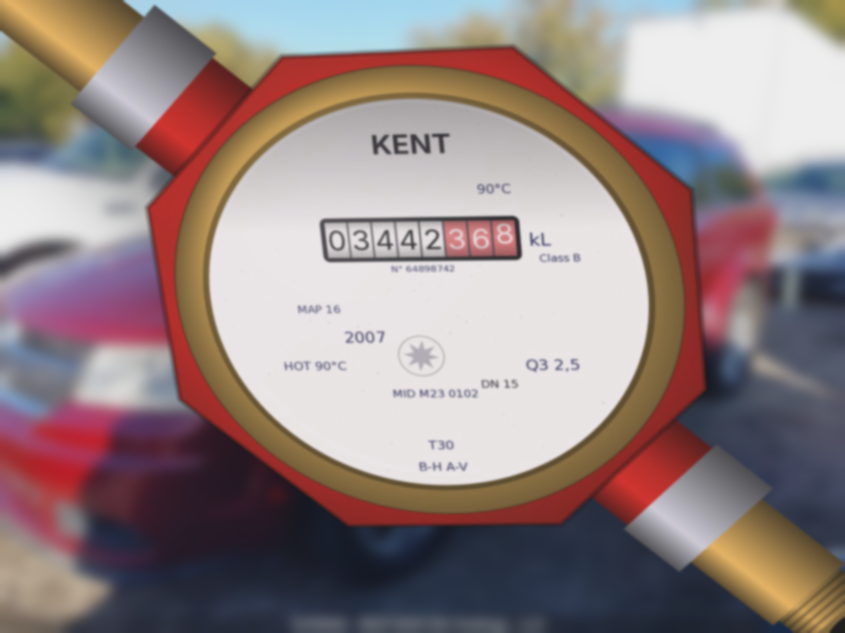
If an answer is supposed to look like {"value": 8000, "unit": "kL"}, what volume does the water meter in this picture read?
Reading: {"value": 3442.368, "unit": "kL"}
